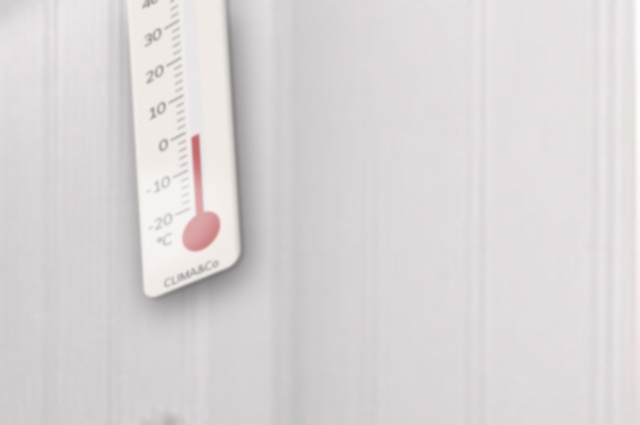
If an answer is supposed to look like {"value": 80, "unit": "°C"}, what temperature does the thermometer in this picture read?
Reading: {"value": -2, "unit": "°C"}
